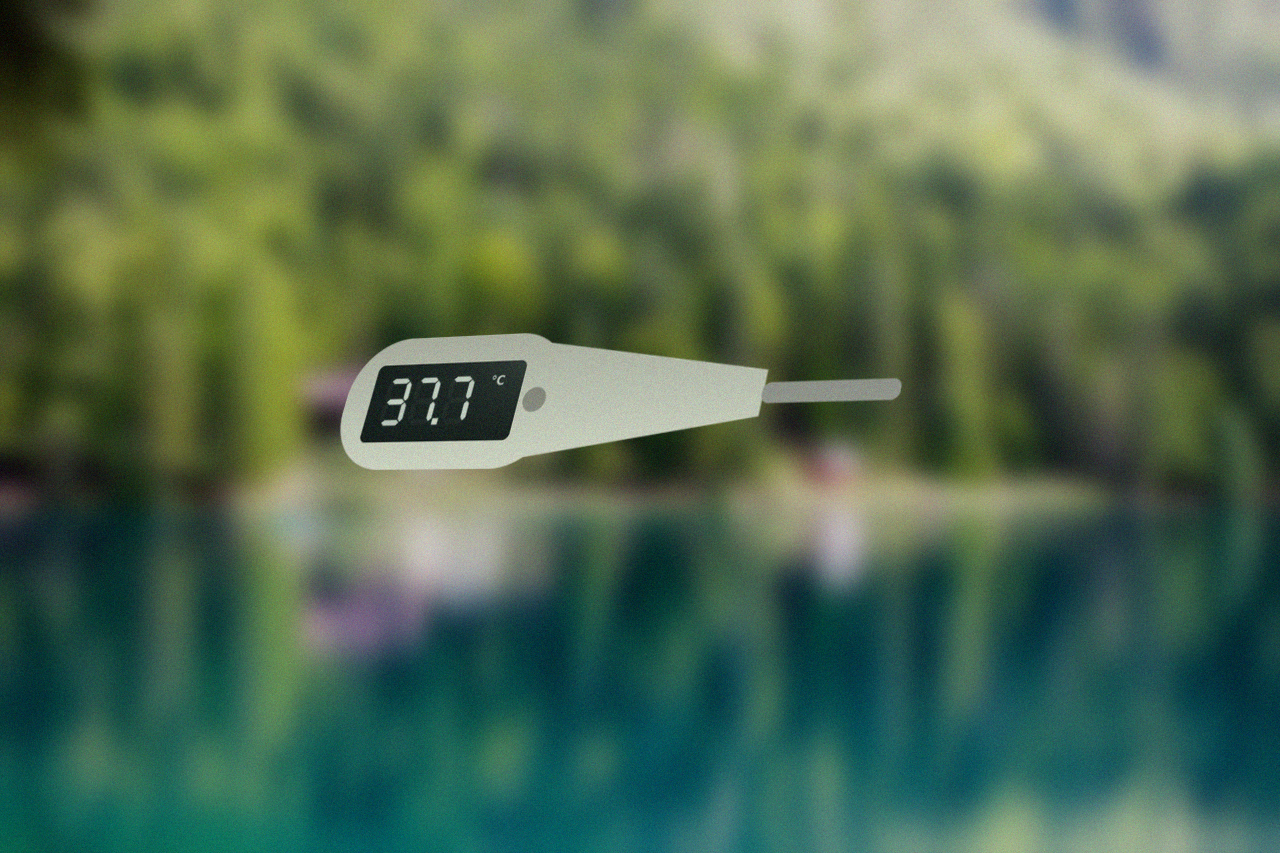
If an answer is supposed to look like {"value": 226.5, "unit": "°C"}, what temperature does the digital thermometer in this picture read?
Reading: {"value": 37.7, "unit": "°C"}
